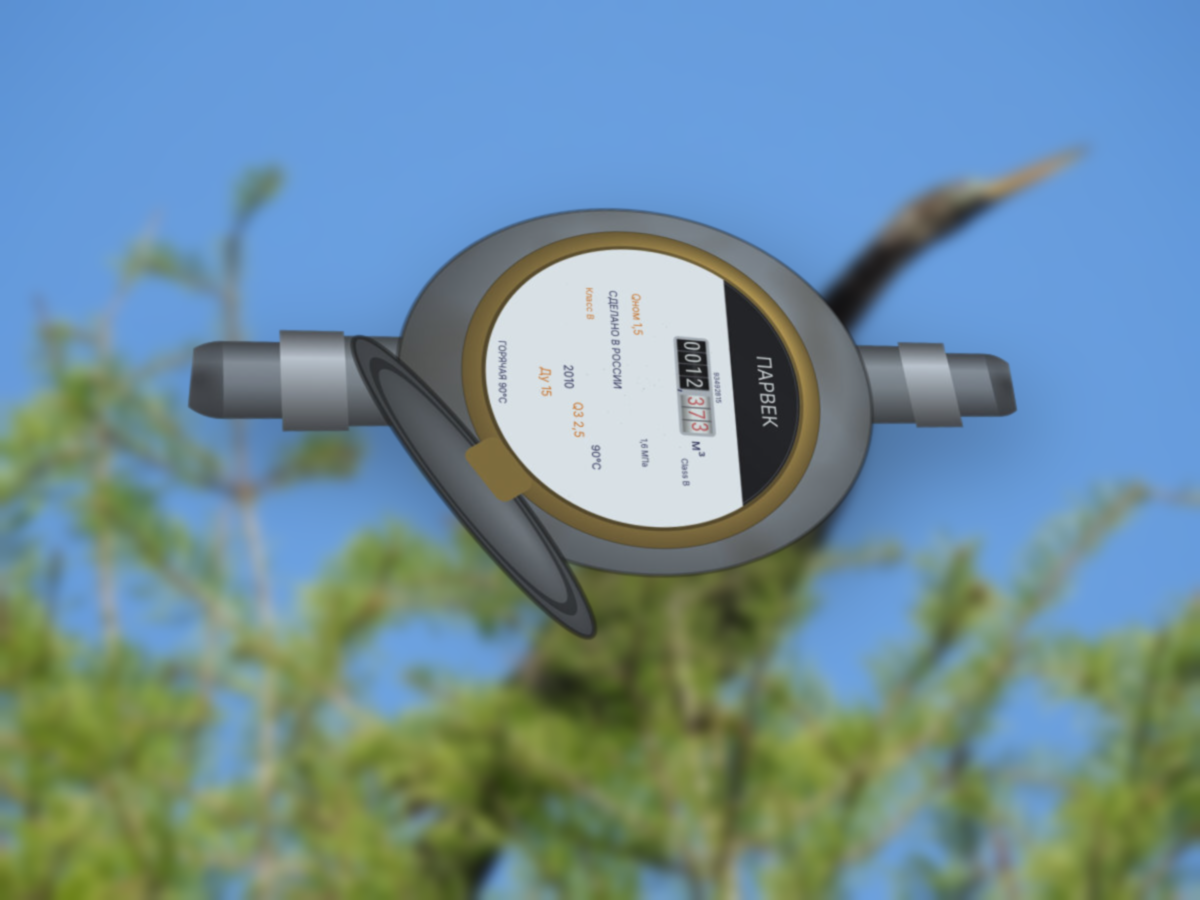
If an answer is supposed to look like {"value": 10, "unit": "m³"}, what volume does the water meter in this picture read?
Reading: {"value": 12.373, "unit": "m³"}
